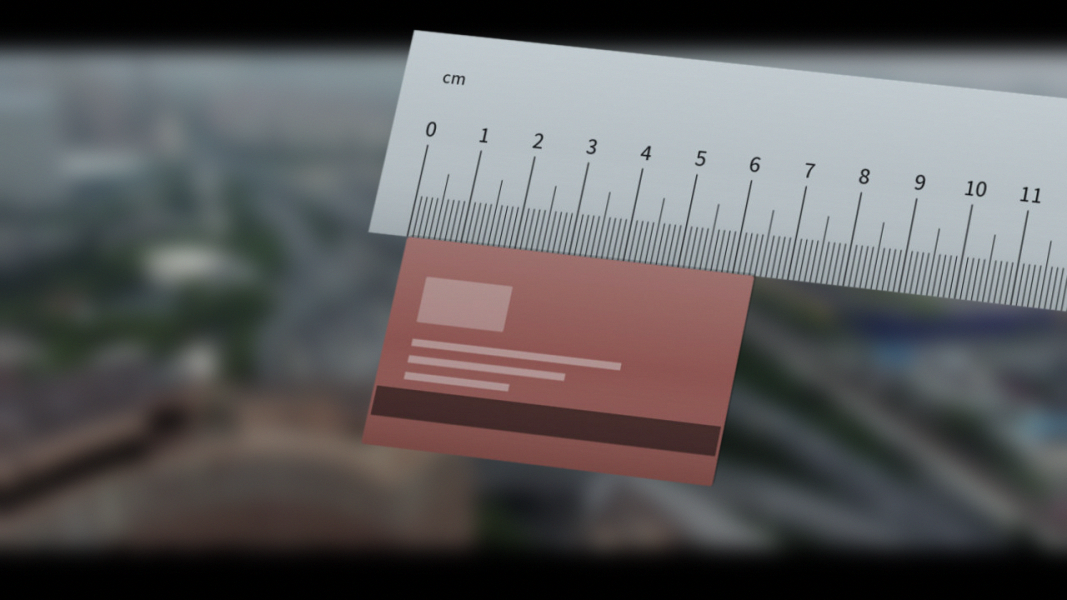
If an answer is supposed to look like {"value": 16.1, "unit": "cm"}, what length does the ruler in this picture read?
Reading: {"value": 6.4, "unit": "cm"}
